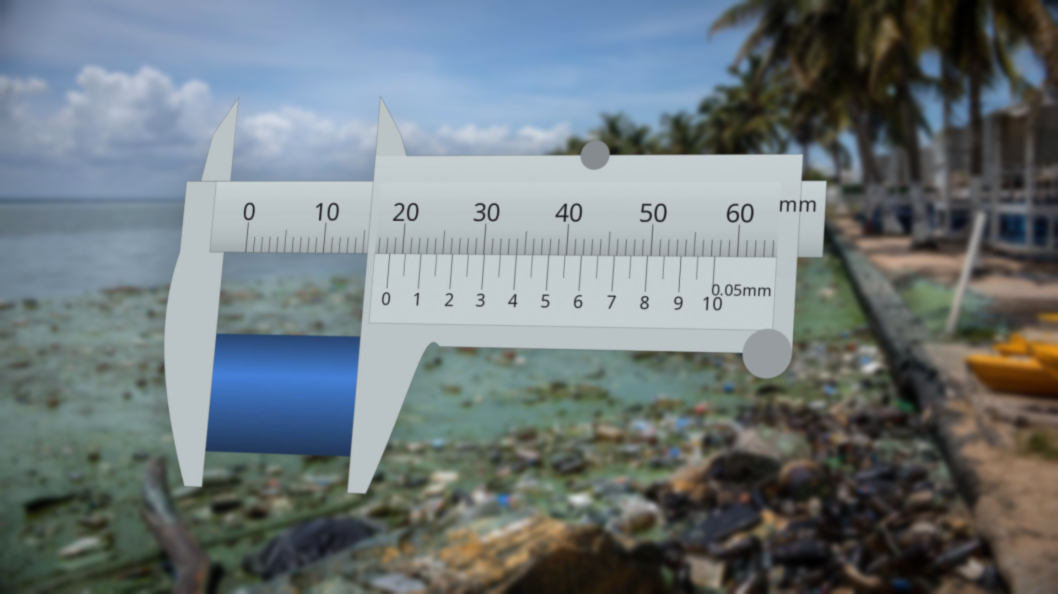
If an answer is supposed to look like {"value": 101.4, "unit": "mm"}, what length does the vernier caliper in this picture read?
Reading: {"value": 18.4, "unit": "mm"}
